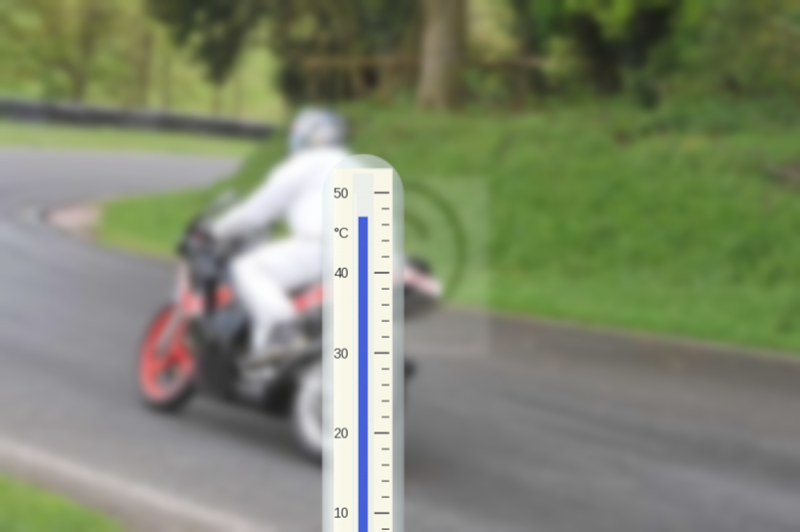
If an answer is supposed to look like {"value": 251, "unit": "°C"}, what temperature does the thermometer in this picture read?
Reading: {"value": 47, "unit": "°C"}
